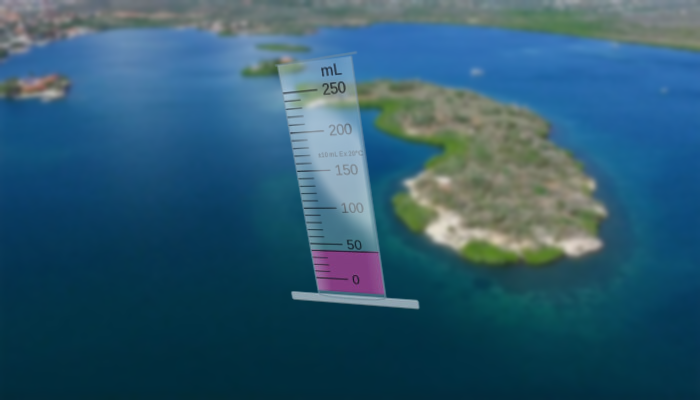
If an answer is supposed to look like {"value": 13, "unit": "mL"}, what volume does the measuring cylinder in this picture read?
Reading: {"value": 40, "unit": "mL"}
